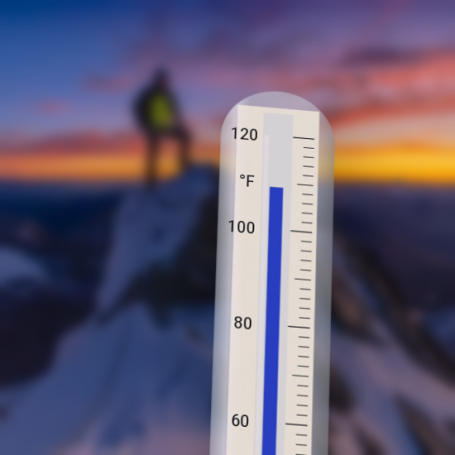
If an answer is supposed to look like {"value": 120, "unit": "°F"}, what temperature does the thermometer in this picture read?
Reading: {"value": 109, "unit": "°F"}
